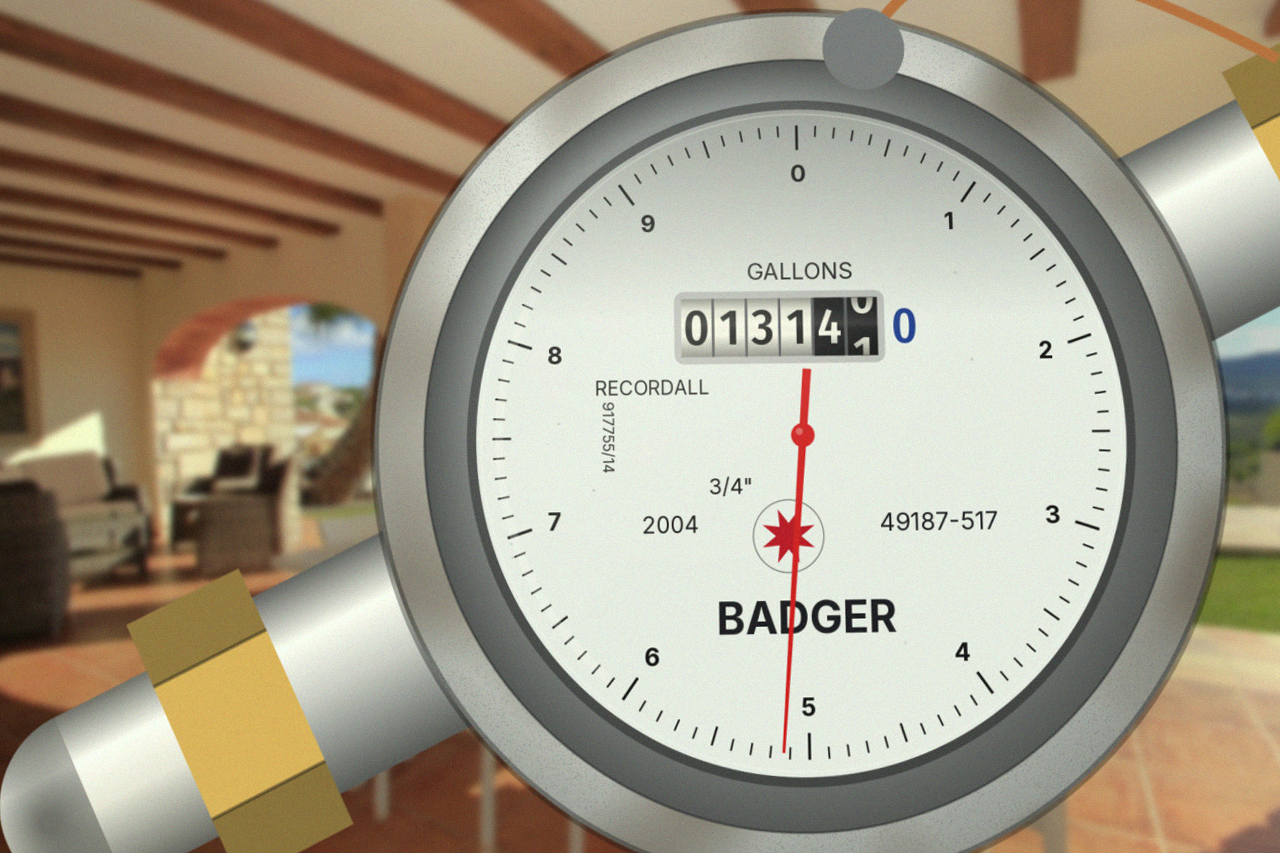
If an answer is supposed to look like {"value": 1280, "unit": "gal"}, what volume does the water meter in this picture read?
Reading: {"value": 131405.1, "unit": "gal"}
